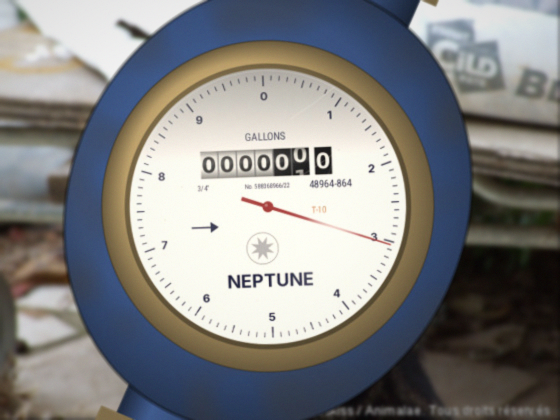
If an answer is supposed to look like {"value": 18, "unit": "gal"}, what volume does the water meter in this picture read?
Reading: {"value": 3.0, "unit": "gal"}
